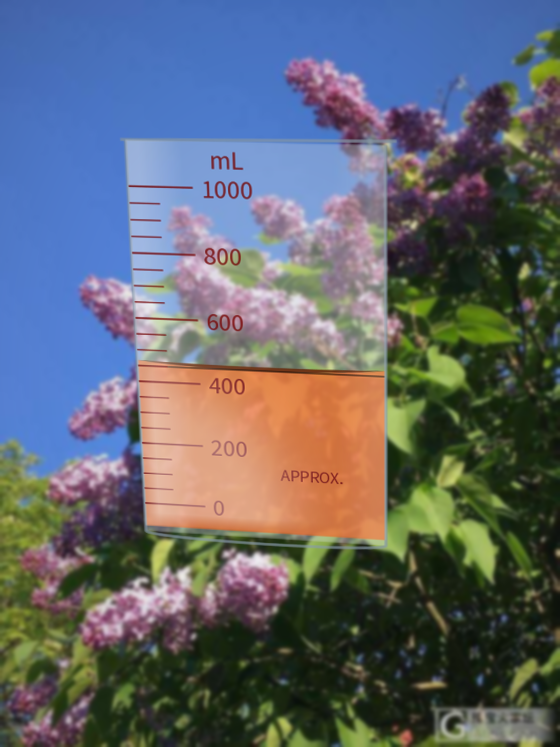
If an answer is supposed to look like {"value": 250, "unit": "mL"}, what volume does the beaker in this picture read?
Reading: {"value": 450, "unit": "mL"}
